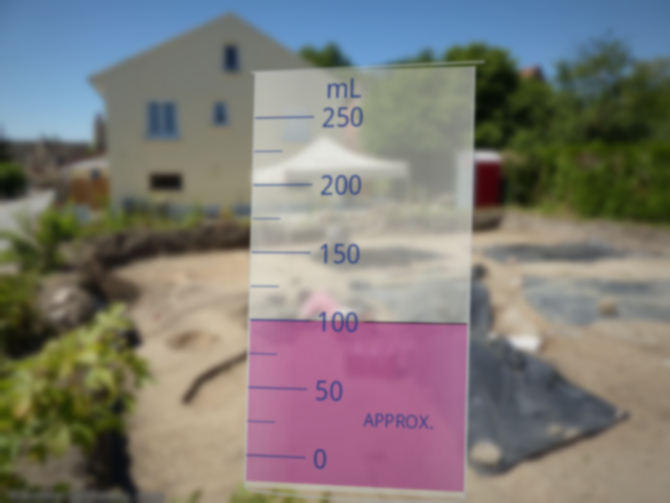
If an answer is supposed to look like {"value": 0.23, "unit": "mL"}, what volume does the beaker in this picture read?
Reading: {"value": 100, "unit": "mL"}
